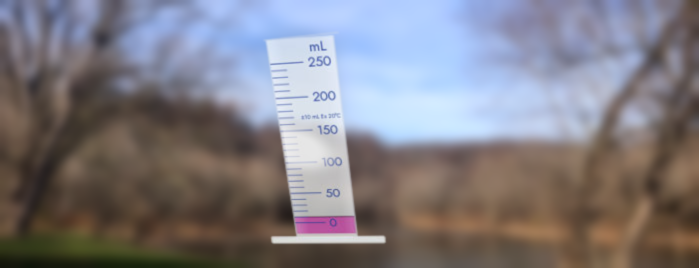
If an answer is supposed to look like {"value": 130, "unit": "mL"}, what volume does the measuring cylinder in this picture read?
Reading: {"value": 10, "unit": "mL"}
